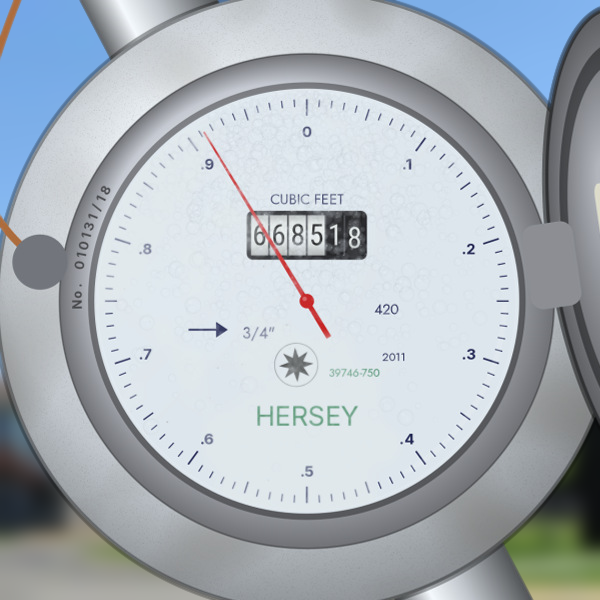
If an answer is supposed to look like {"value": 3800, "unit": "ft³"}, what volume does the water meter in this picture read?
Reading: {"value": 668517.91, "unit": "ft³"}
